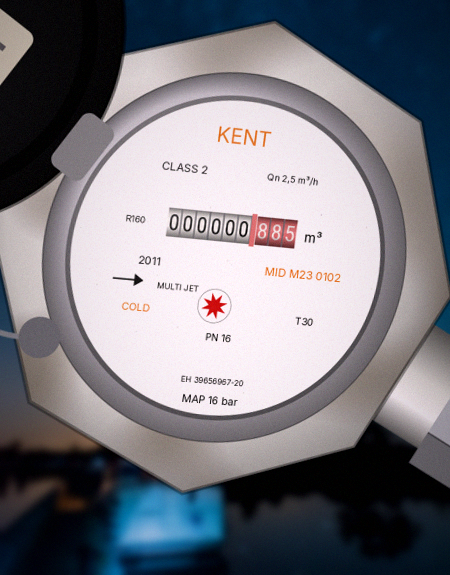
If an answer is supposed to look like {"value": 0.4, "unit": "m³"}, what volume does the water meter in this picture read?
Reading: {"value": 0.885, "unit": "m³"}
